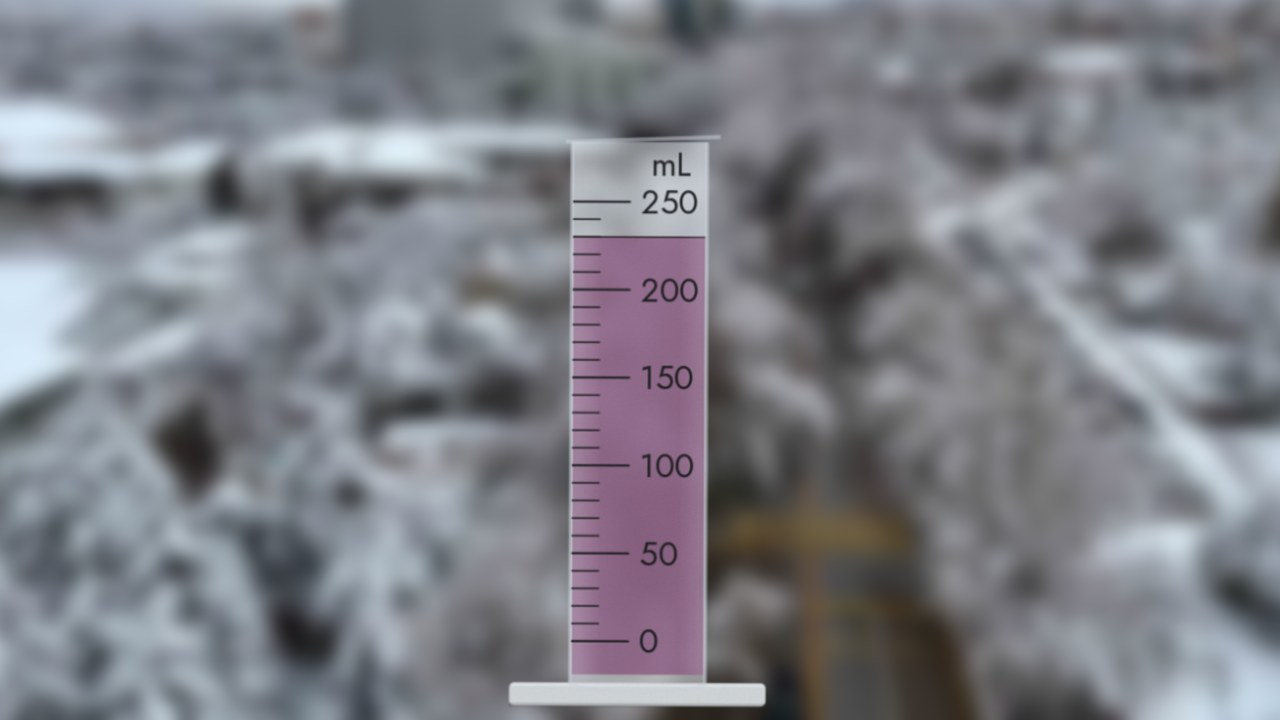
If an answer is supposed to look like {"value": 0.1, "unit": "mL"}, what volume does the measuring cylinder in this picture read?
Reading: {"value": 230, "unit": "mL"}
